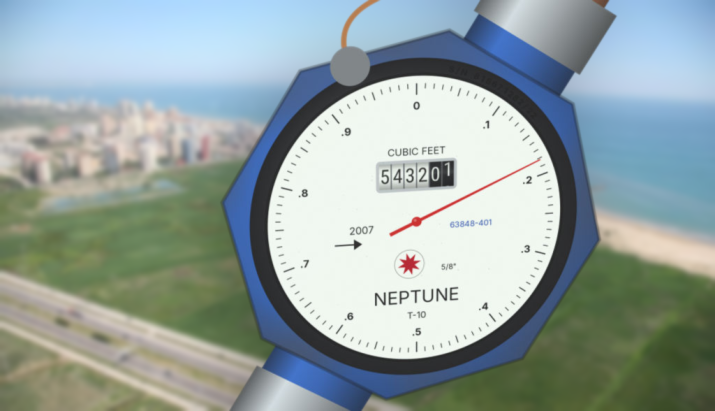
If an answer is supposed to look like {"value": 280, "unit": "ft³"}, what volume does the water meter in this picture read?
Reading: {"value": 543201.18, "unit": "ft³"}
